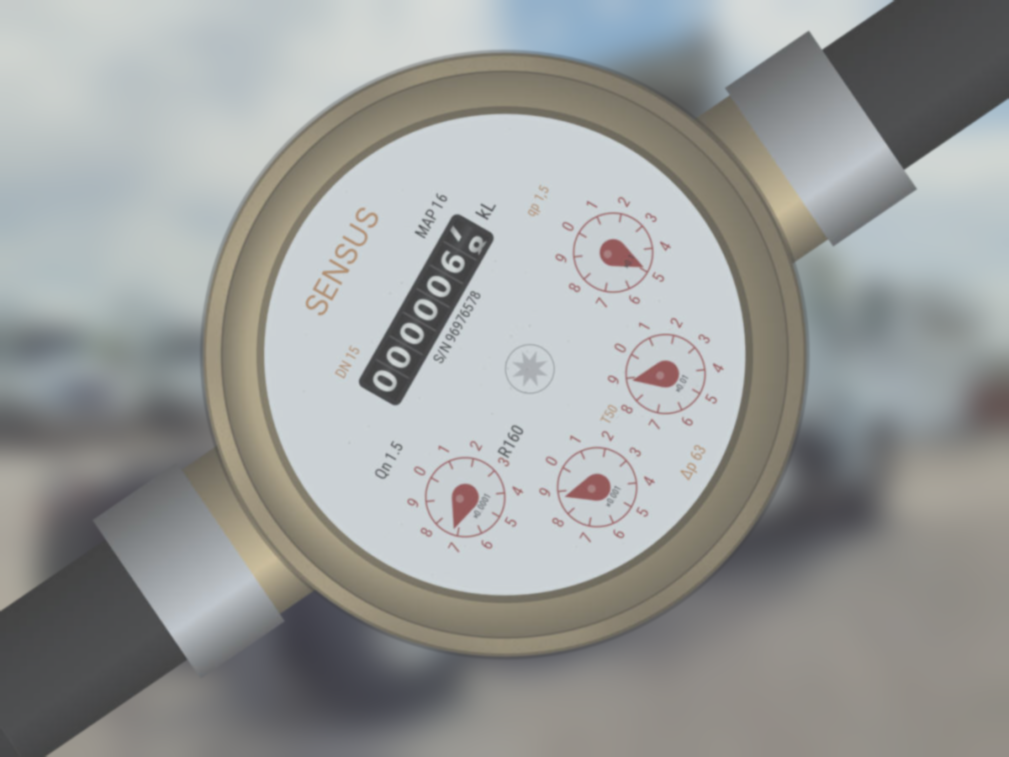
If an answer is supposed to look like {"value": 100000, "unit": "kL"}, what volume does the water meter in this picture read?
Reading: {"value": 67.4887, "unit": "kL"}
